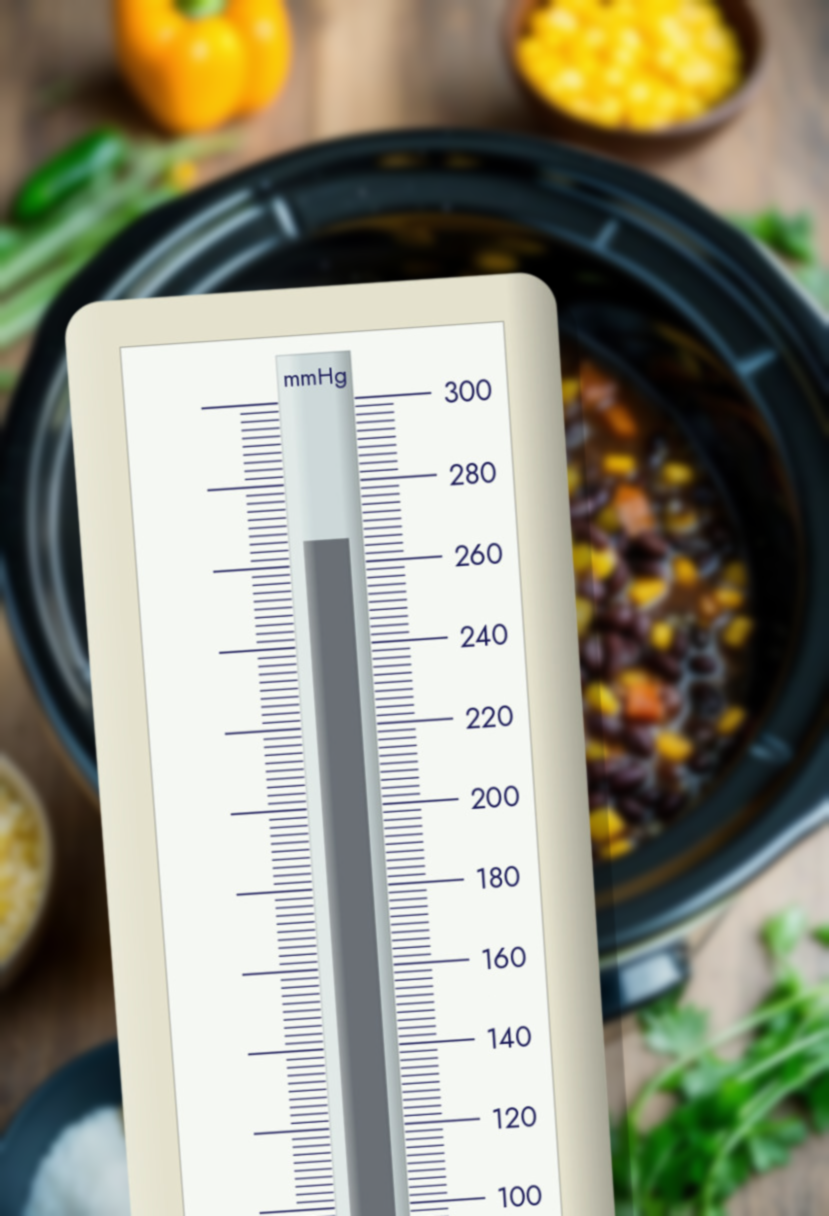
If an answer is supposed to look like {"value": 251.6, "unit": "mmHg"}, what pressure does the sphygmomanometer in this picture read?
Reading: {"value": 266, "unit": "mmHg"}
